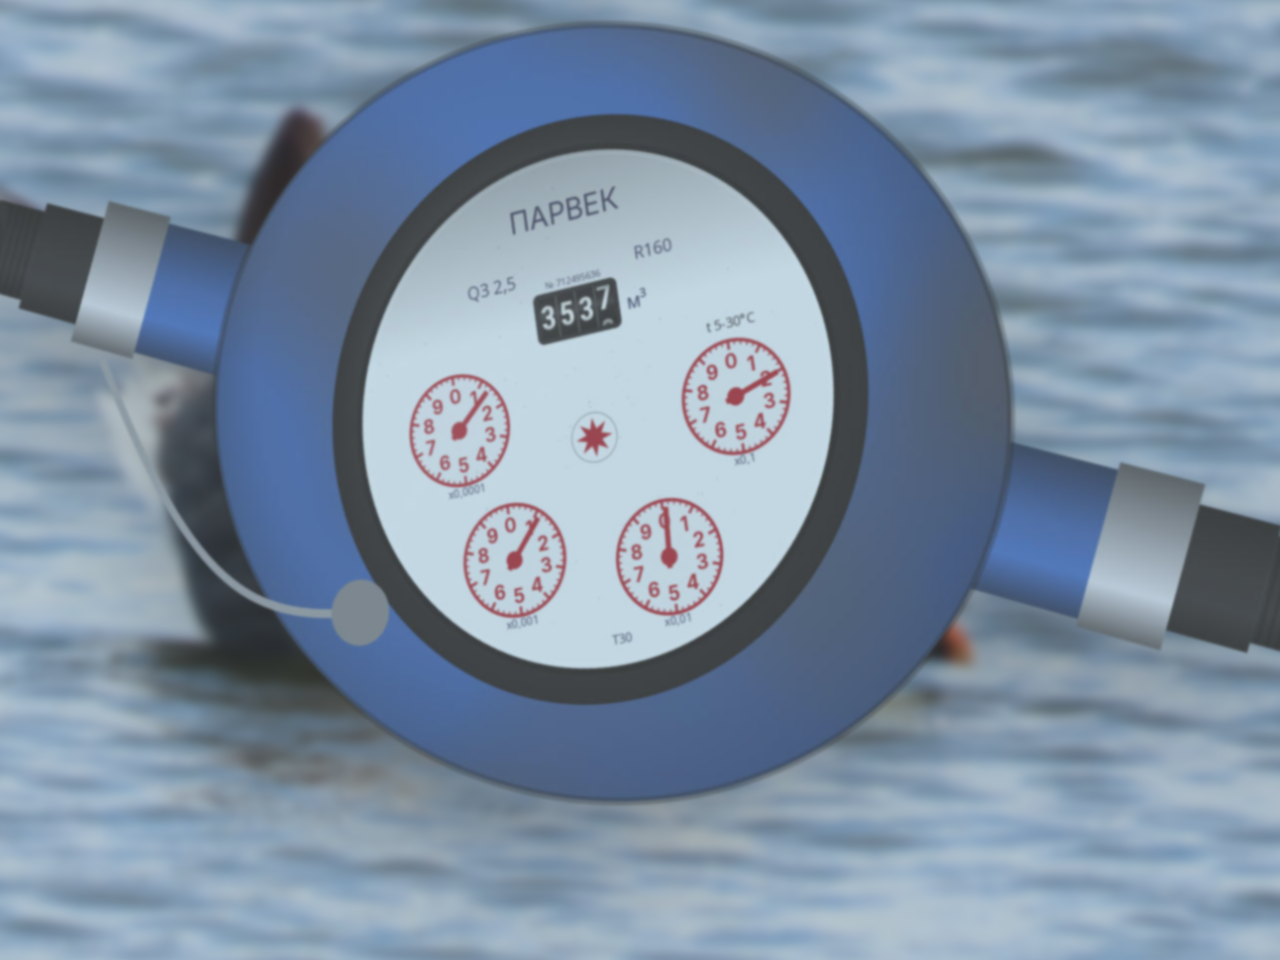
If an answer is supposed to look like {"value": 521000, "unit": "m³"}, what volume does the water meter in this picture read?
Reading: {"value": 3537.2011, "unit": "m³"}
